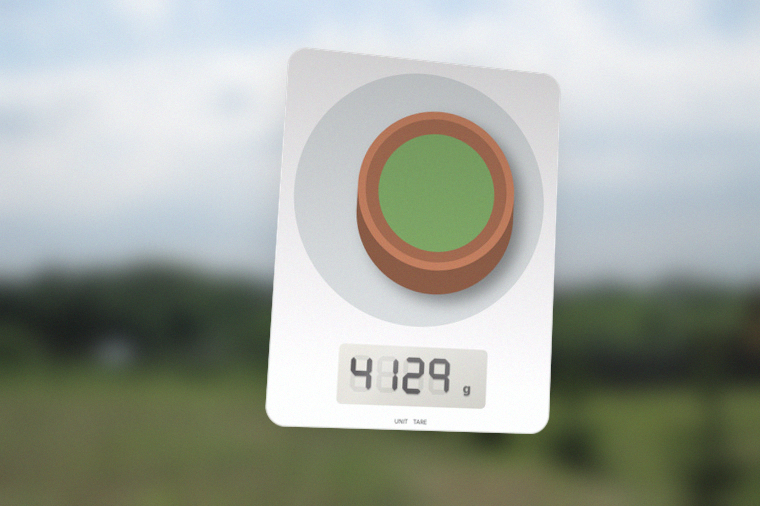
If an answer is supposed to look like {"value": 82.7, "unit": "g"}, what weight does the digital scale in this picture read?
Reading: {"value": 4129, "unit": "g"}
